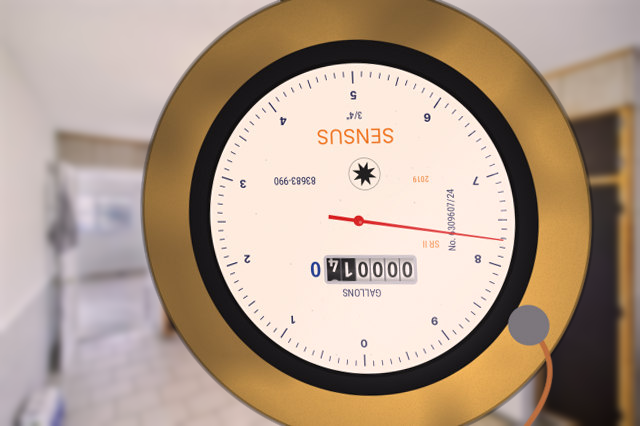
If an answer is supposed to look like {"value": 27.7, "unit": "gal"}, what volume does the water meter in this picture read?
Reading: {"value": 137.7, "unit": "gal"}
